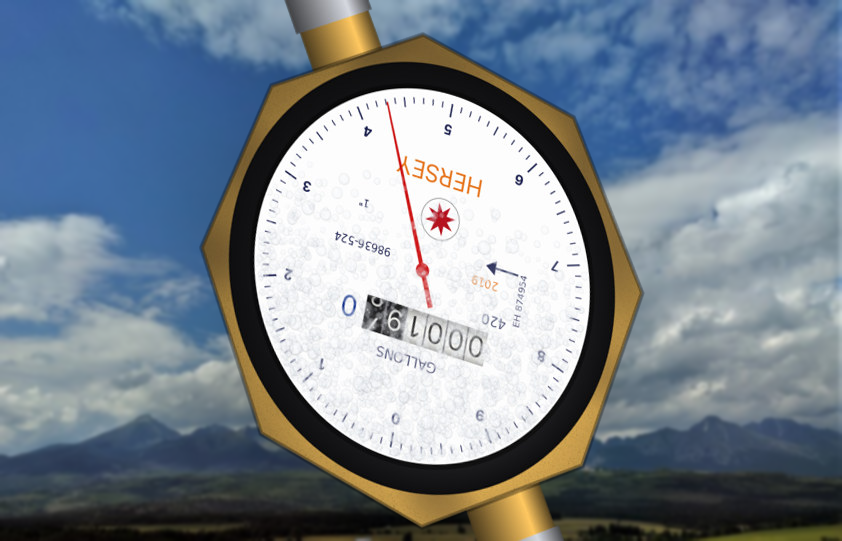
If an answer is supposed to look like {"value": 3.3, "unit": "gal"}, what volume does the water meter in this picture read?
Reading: {"value": 1974.3, "unit": "gal"}
